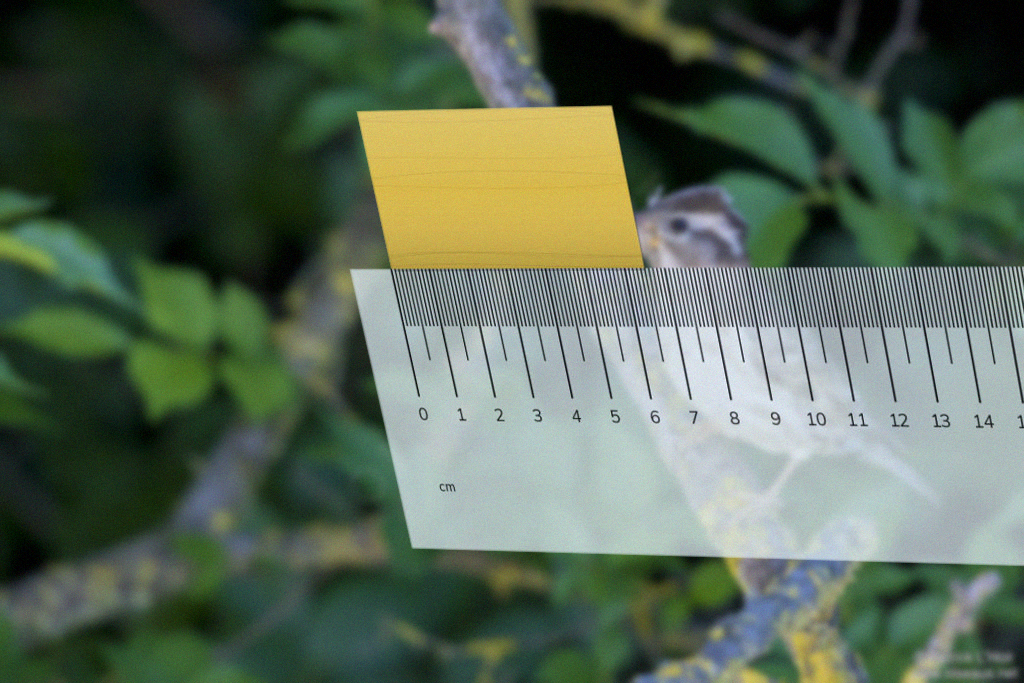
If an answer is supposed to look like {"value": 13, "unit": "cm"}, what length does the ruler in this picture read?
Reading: {"value": 6.5, "unit": "cm"}
